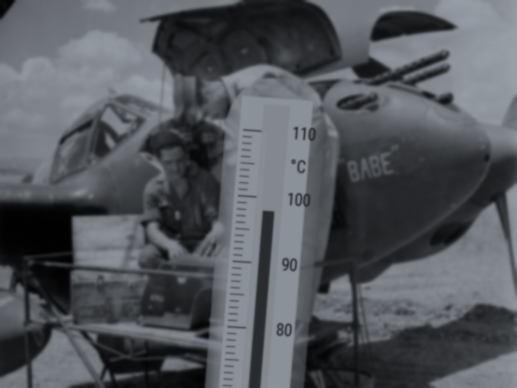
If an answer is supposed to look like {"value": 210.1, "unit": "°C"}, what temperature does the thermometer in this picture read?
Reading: {"value": 98, "unit": "°C"}
